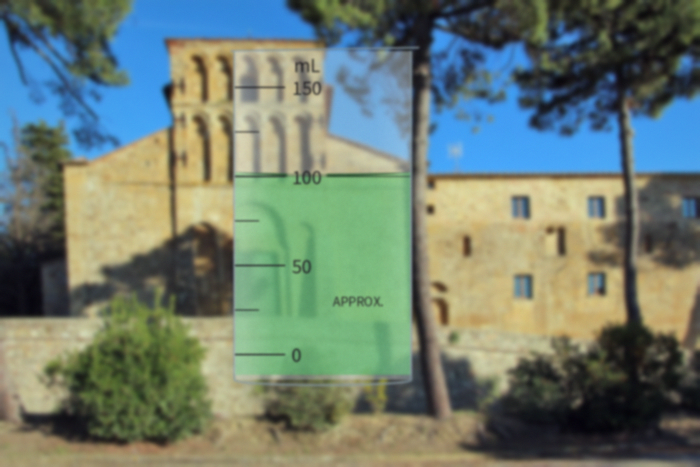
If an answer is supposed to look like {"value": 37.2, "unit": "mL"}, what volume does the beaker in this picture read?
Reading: {"value": 100, "unit": "mL"}
